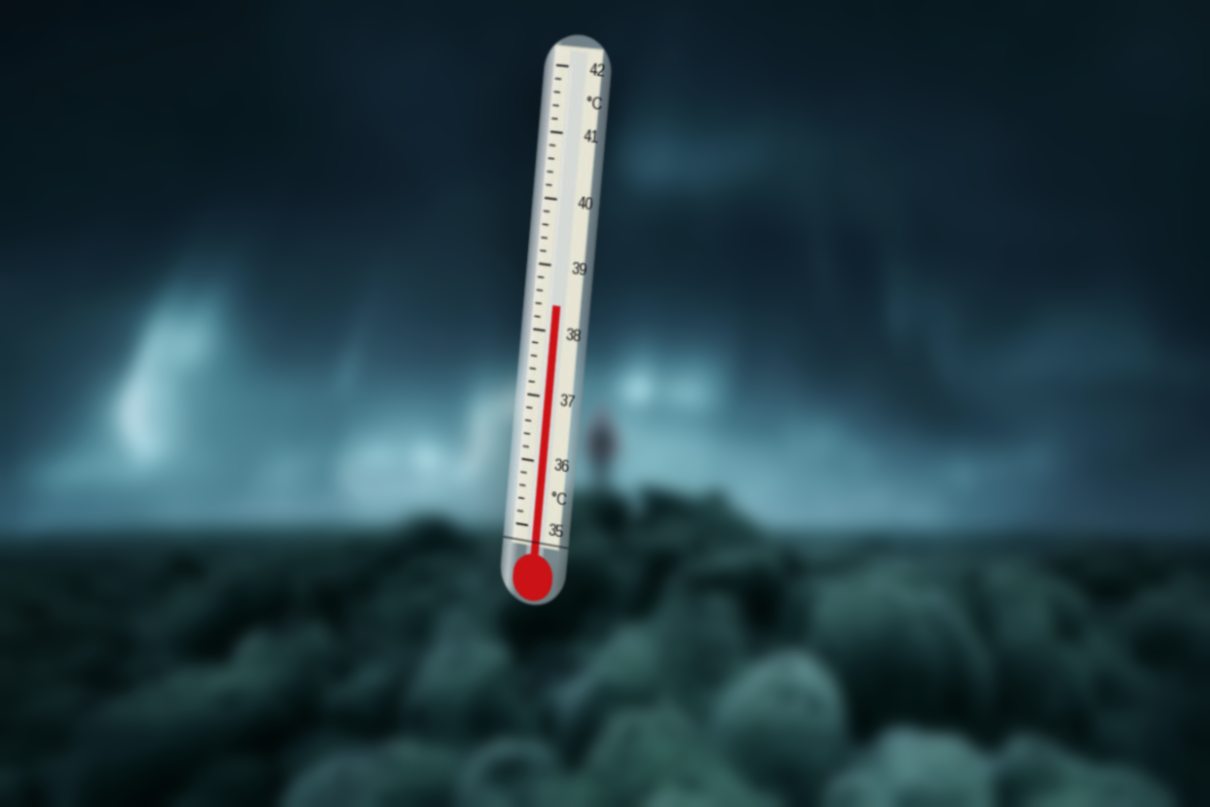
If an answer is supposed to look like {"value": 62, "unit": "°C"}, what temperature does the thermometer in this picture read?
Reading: {"value": 38.4, "unit": "°C"}
